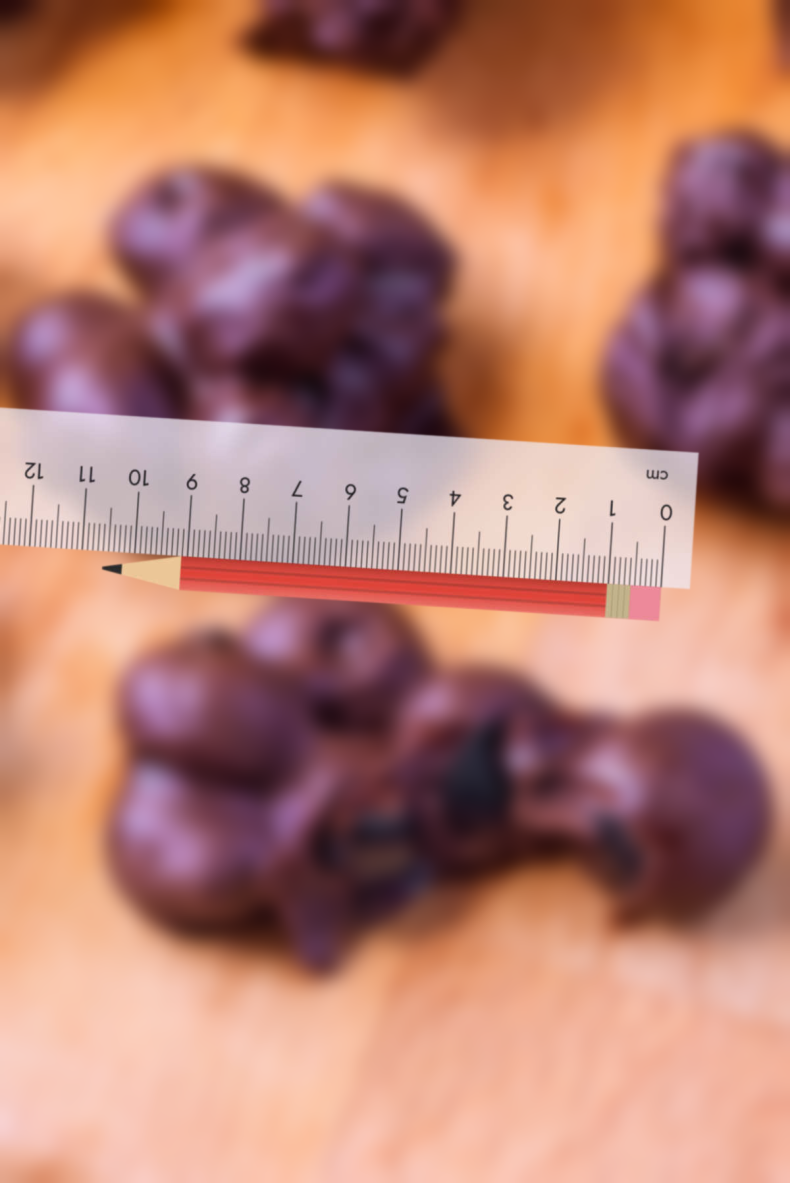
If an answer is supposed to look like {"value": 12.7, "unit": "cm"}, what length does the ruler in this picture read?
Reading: {"value": 10.6, "unit": "cm"}
